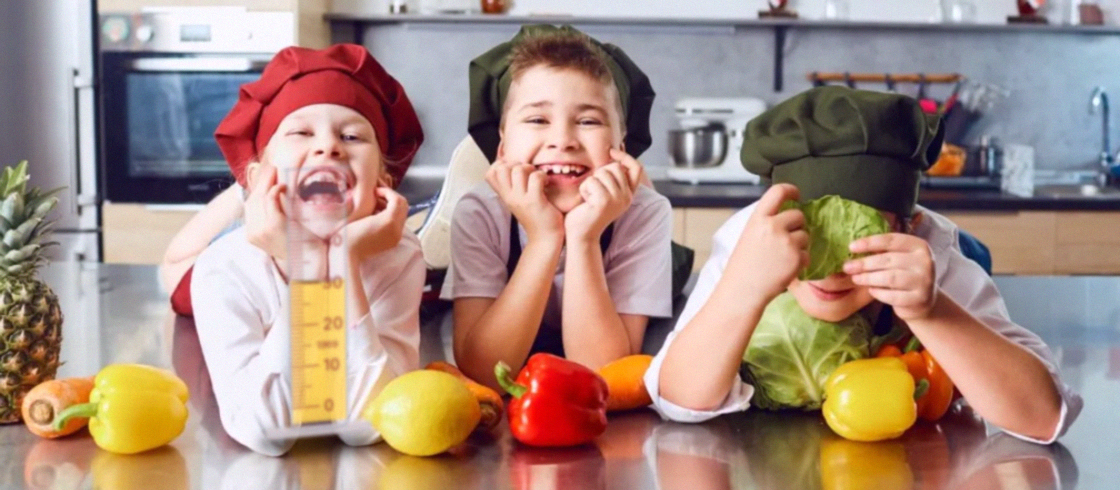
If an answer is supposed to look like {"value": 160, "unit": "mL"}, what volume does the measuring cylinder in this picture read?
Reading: {"value": 30, "unit": "mL"}
